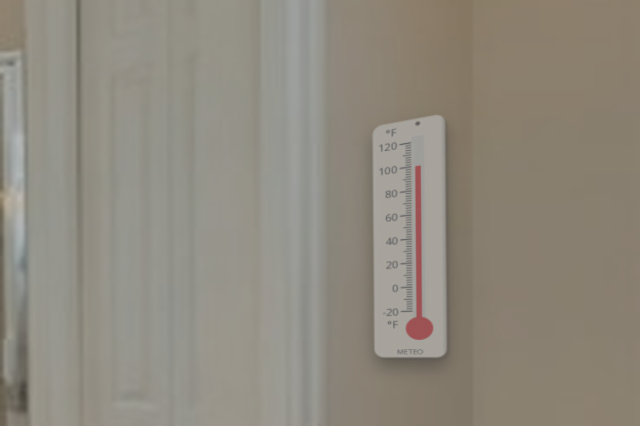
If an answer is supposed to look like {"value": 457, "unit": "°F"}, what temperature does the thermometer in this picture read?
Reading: {"value": 100, "unit": "°F"}
